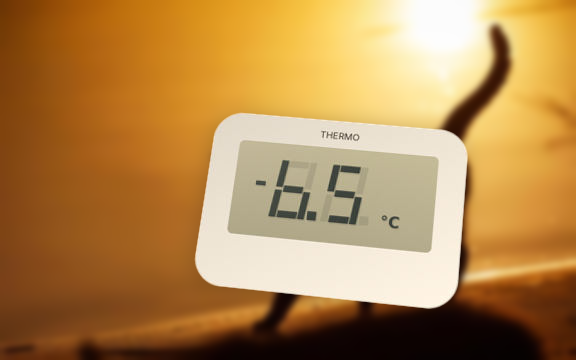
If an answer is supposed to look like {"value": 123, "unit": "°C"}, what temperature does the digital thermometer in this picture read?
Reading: {"value": -6.5, "unit": "°C"}
